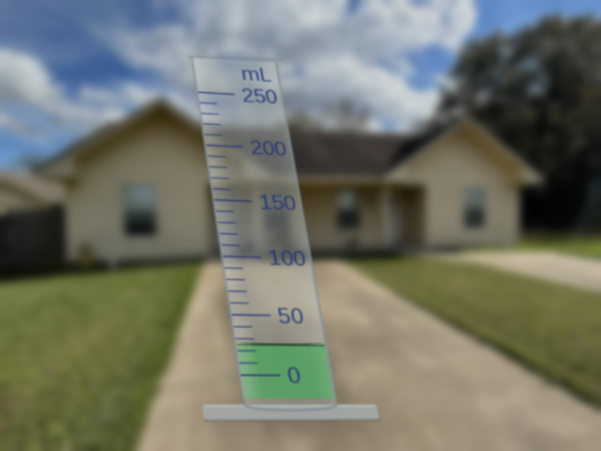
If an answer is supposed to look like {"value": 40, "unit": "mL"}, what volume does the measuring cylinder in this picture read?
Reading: {"value": 25, "unit": "mL"}
